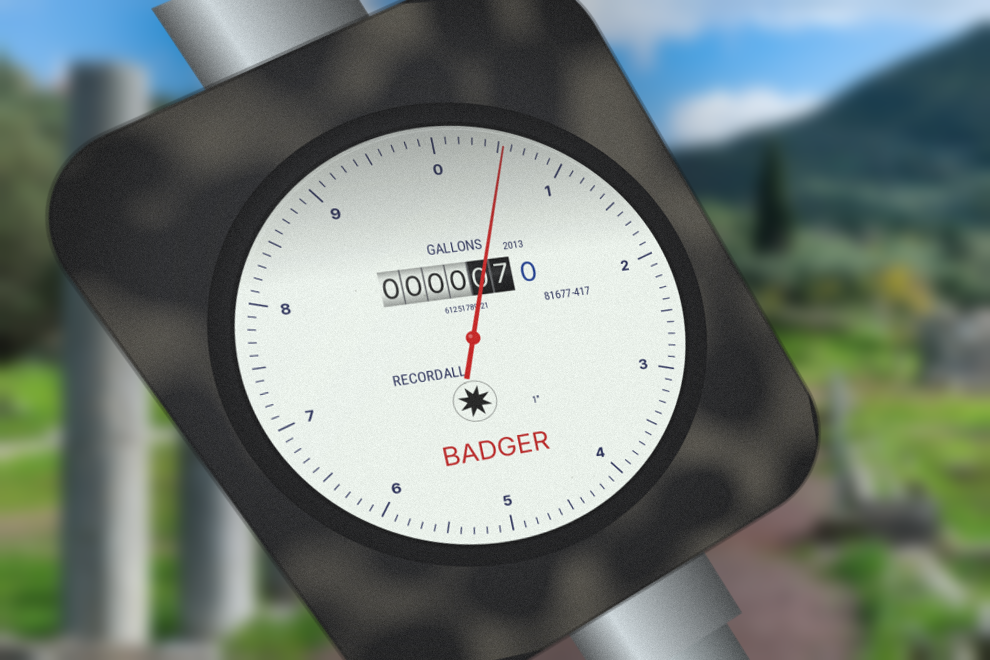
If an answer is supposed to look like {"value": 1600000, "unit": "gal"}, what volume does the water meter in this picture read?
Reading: {"value": 70.5, "unit": "gal"}
